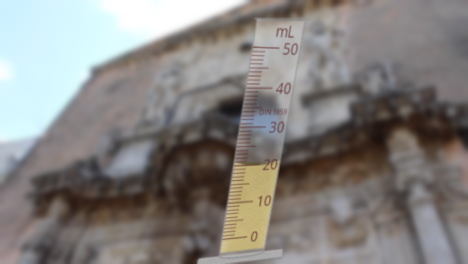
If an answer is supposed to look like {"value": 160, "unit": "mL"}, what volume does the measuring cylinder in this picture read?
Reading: {"value": 20, "unit": "mL"}
